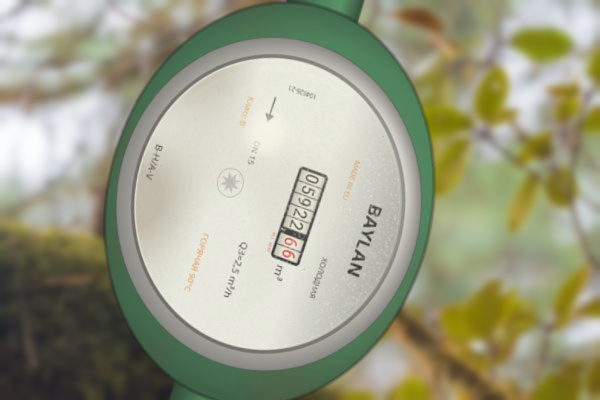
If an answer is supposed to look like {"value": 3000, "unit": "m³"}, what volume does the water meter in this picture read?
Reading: {"value": 5922.66, "unit": "m³"}
